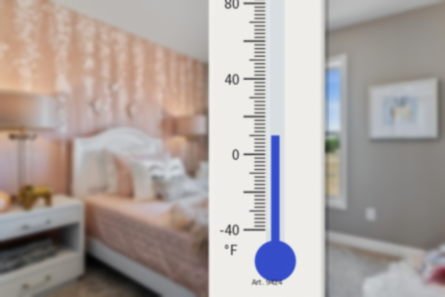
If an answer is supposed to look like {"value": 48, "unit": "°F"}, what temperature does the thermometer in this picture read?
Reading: {"value": 10, "unit": "°F"}
